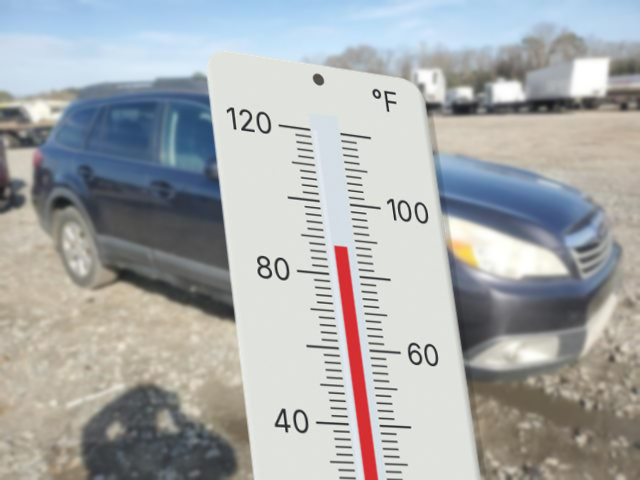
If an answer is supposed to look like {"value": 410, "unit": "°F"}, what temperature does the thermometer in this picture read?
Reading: {"value": 88, "unit": "°F"}
